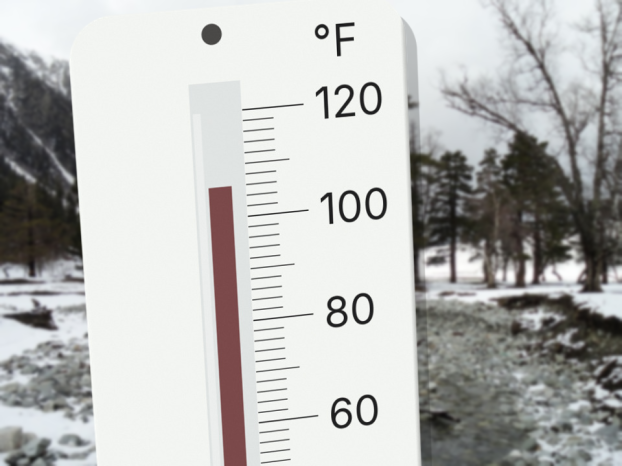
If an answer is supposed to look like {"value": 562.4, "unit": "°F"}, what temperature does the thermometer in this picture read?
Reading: {"value": 106, "unit": "°F"}
